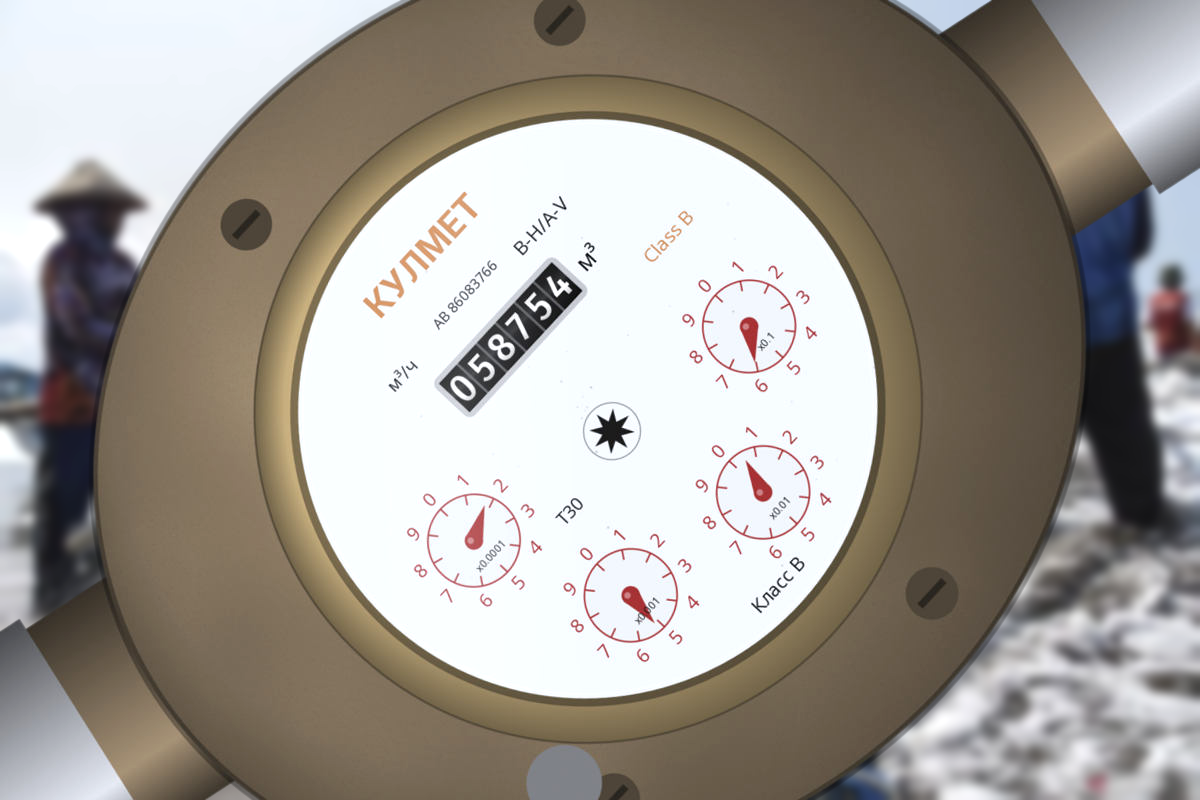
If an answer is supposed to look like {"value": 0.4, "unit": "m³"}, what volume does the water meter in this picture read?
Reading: {"value": 58754.6051, "unit": "m³"}
